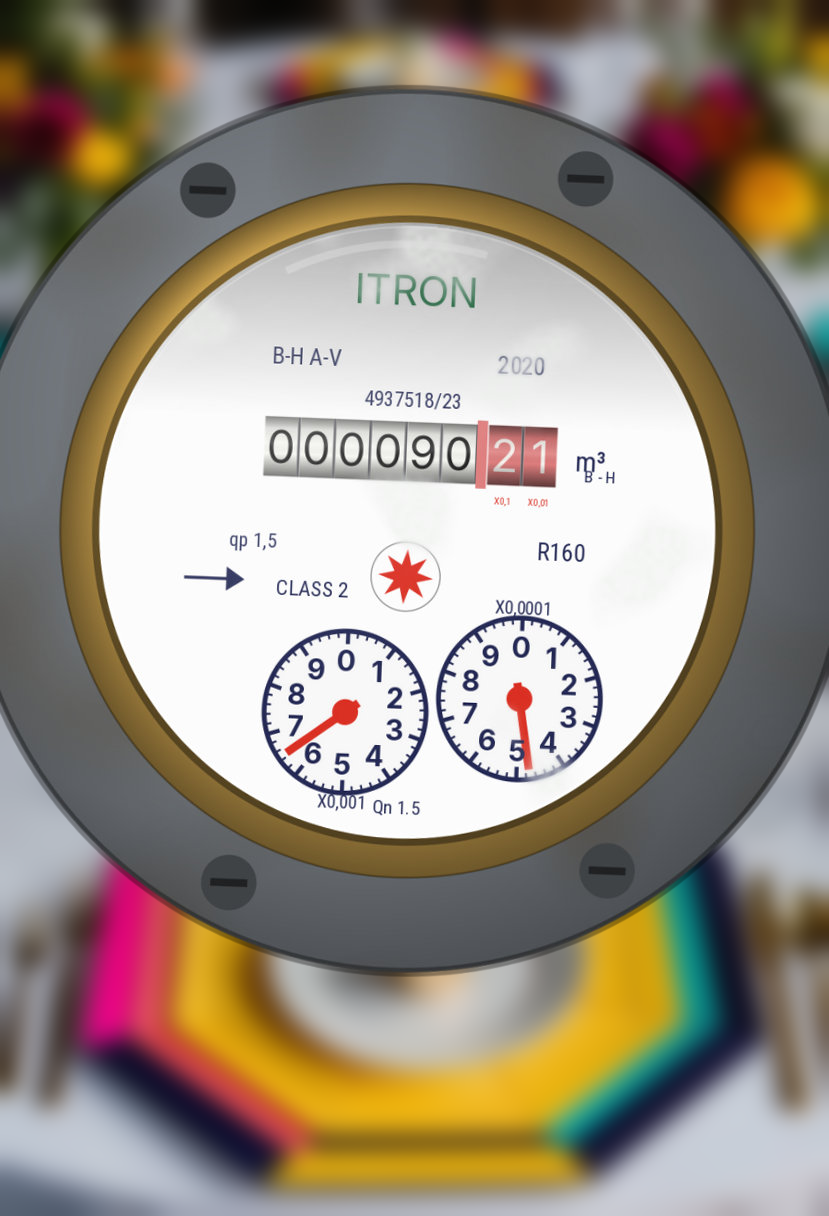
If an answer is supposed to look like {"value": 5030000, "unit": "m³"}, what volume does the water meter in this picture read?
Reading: {"value": 90.2164, "unit": "m³"}
